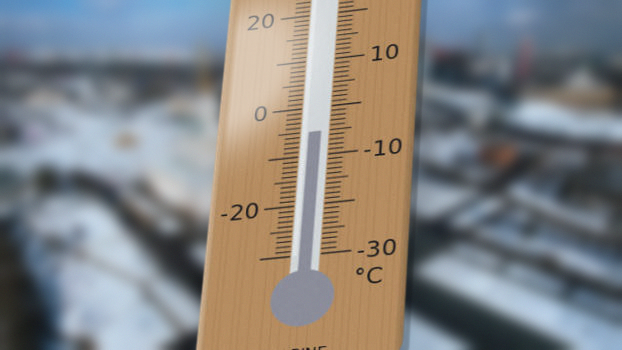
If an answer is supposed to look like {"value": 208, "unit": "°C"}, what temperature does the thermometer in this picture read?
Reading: {"value": -5, "unit": "°C"}
